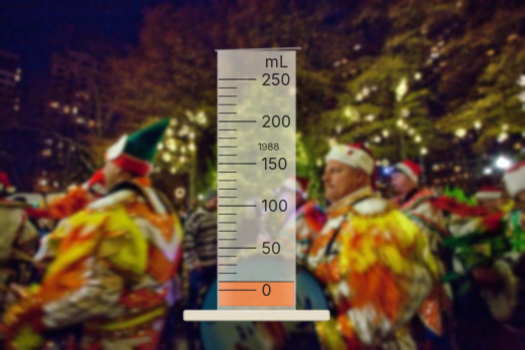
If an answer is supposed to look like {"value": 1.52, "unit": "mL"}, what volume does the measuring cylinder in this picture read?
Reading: {"value": 10, "unit": "mL"}
